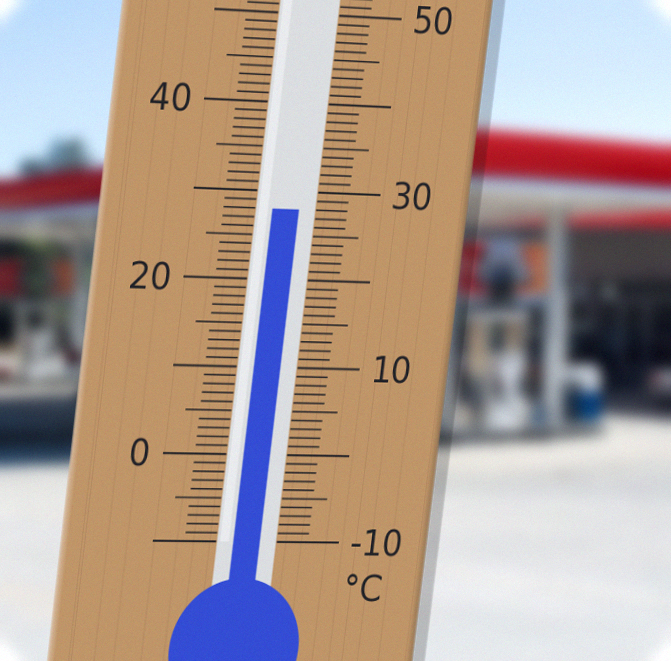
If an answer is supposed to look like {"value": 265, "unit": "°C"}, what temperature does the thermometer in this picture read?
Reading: {"value": 28, "unit": "°C"}
